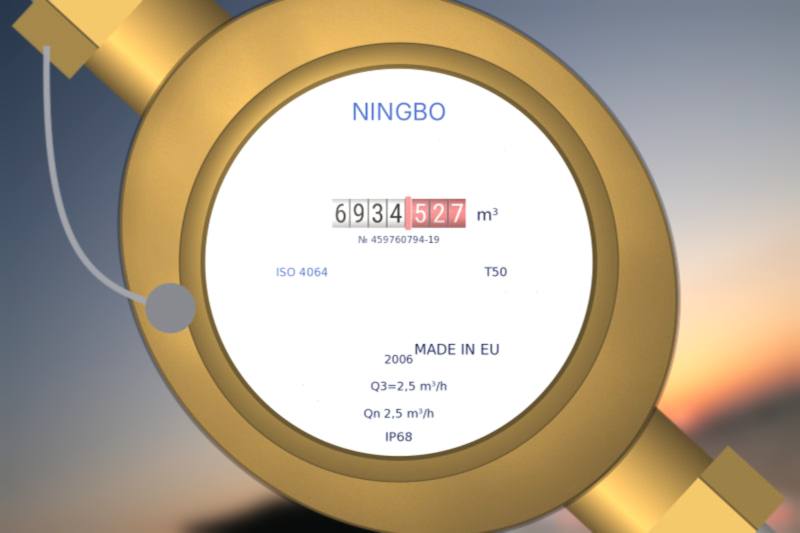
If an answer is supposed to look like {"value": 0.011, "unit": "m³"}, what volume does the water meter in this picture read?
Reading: {"value": 6934.527, "unit": "m³"}
